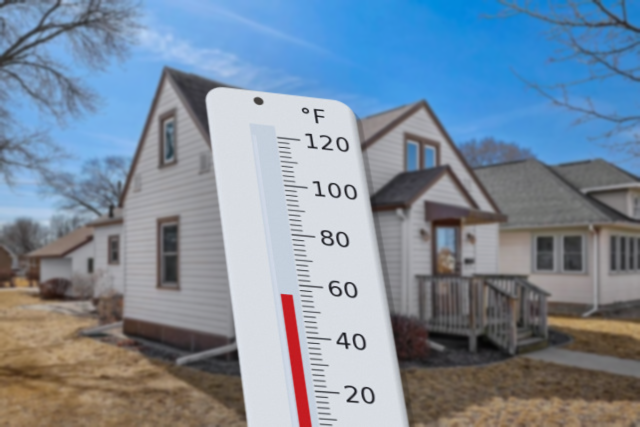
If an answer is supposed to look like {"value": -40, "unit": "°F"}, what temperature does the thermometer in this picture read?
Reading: {"value": 56, "unit": "°F"}
